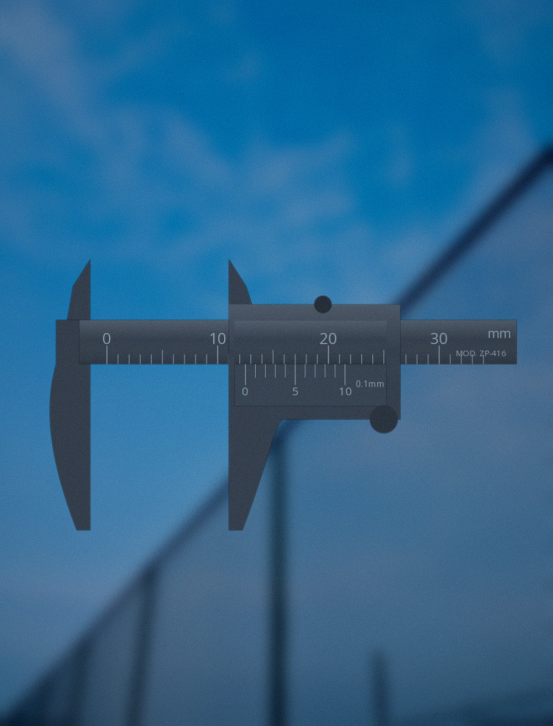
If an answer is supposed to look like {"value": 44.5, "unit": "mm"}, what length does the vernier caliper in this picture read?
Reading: {"value": 12.5, "unit": "mm"}
